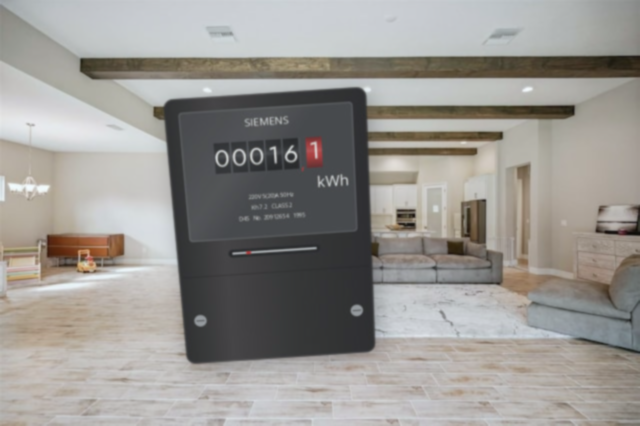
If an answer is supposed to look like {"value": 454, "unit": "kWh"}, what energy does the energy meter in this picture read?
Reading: {"value": 16.1, "unit": "kWh"}
